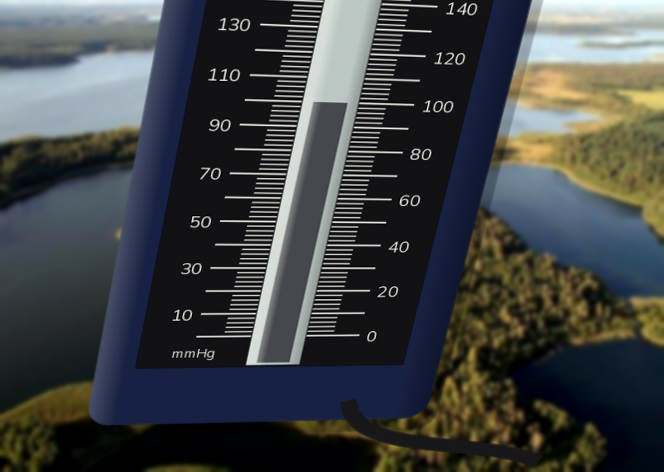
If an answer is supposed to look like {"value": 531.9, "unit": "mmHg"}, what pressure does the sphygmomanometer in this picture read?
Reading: {"value": 100, "unit": "mmHg"}
